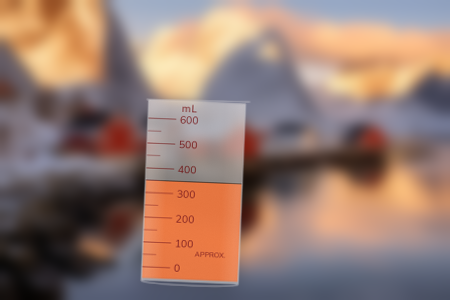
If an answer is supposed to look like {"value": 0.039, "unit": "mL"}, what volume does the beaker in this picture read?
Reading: {"value": 350, "unit": "mL"}
